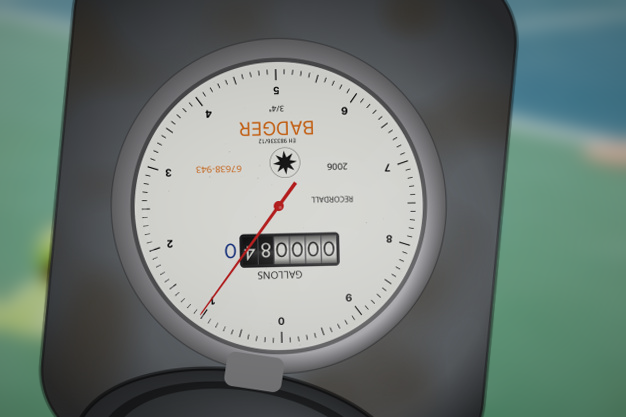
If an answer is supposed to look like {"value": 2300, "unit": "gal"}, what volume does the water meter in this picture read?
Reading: {"value": 841.0, "unit": "gal"}
